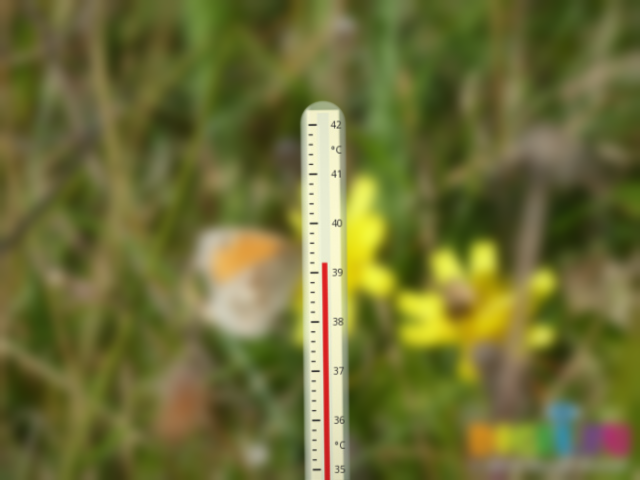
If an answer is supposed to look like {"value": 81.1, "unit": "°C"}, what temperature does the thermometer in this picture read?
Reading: {"value": 39.2, "unit": "°C"}
